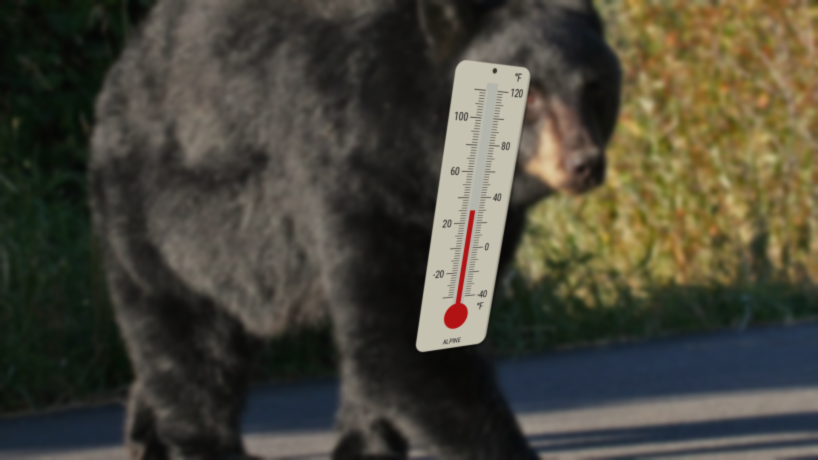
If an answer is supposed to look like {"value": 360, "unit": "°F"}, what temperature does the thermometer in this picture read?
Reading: {"value": 30, "unit": "°F"}
